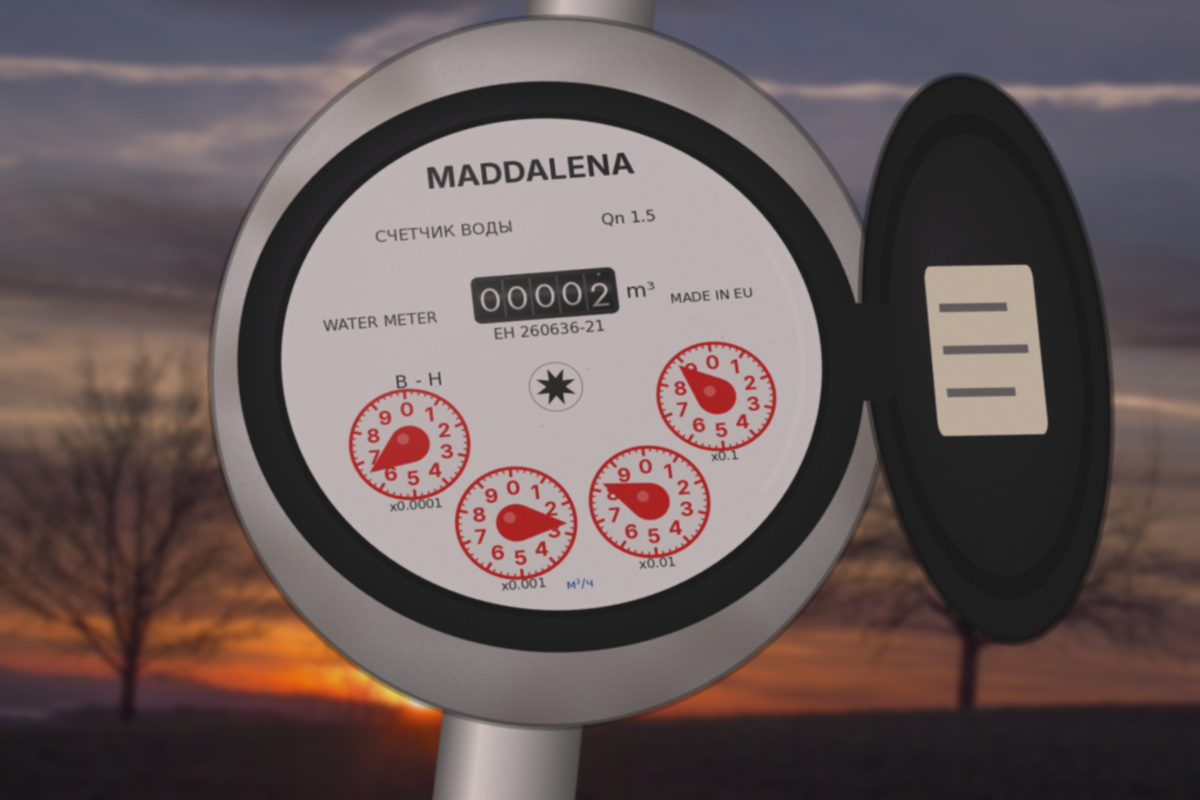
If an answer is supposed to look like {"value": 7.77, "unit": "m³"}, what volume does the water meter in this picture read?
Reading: {"value": 1.8826, "unit": "m³"}
